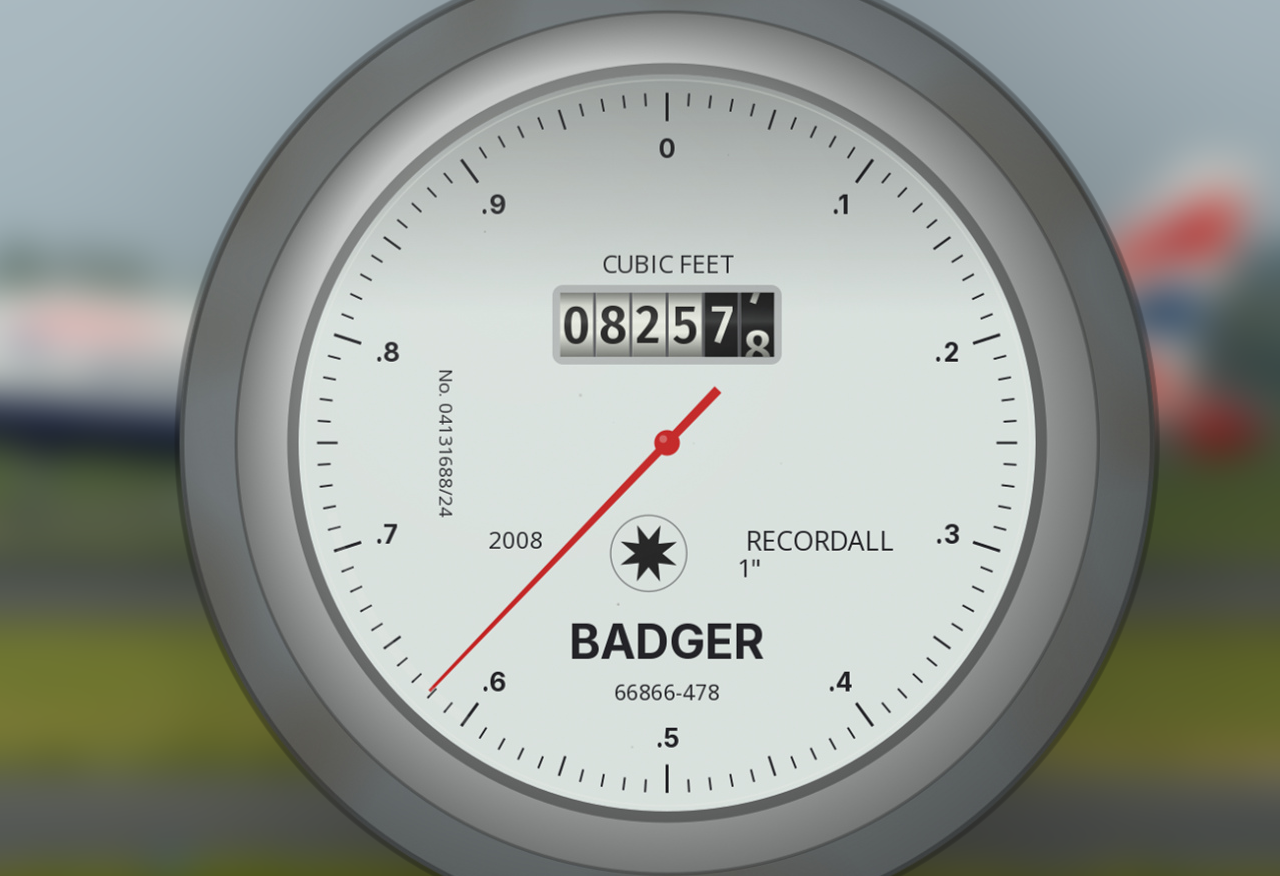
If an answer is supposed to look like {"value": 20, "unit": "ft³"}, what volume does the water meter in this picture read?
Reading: {"value": 82577.62, "unit": "ft³"}
